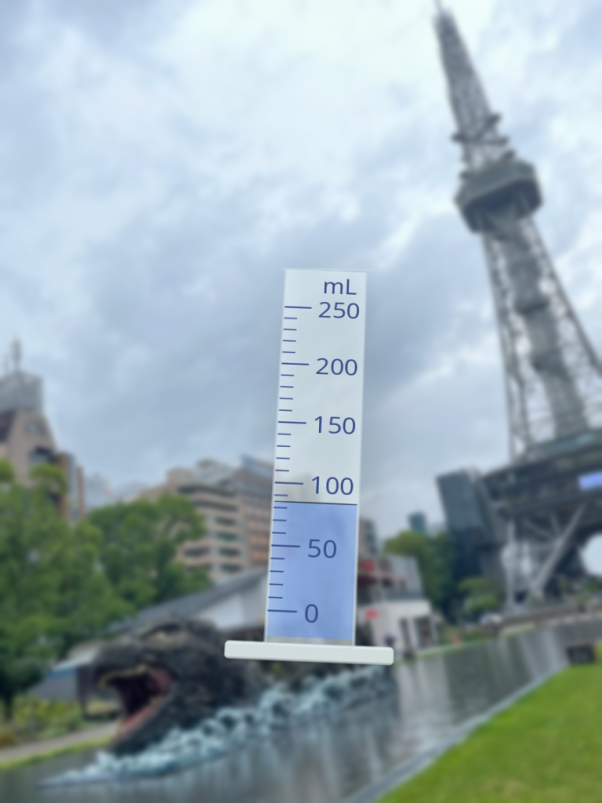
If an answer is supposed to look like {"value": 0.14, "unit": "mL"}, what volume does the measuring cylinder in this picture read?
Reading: {"value": 85, "unit": "mL"}
